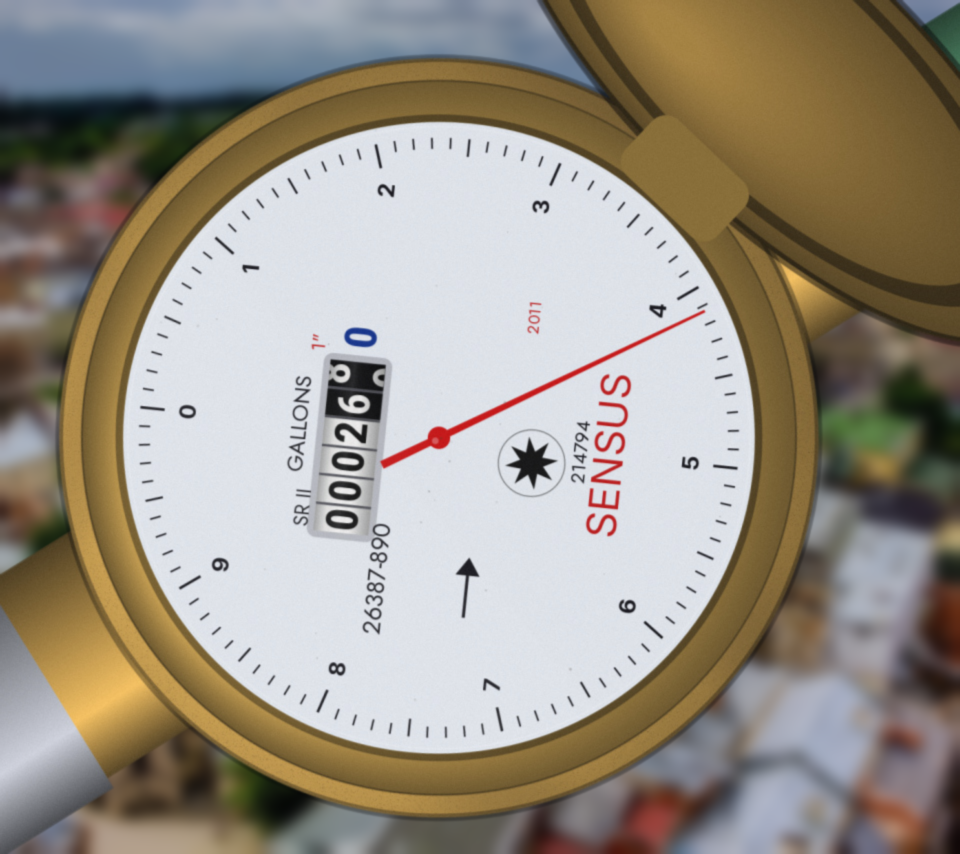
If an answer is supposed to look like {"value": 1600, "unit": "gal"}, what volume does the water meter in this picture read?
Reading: {"value": 2684.1, "unit": "gal"}
